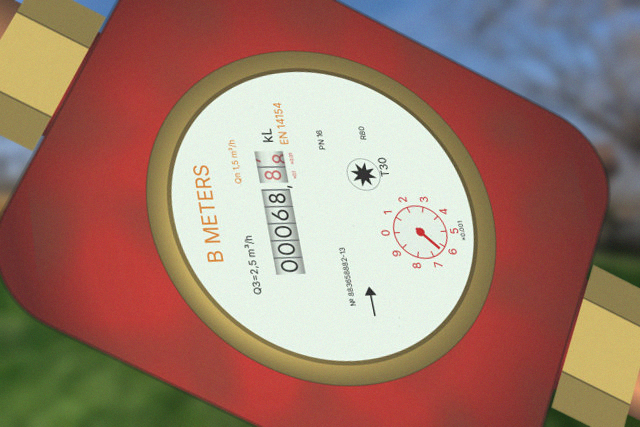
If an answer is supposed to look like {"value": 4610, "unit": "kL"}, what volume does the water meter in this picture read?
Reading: {"value": 68.876, "unit": "kL"}
